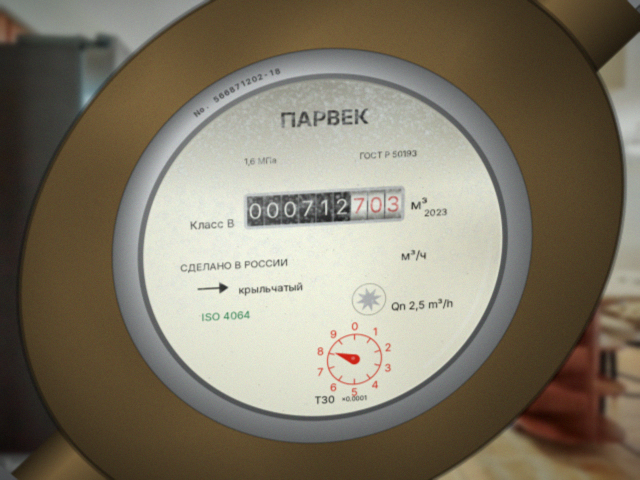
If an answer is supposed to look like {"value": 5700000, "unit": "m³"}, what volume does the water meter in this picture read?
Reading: {"value": 712.7038, "unit": "m³"}
